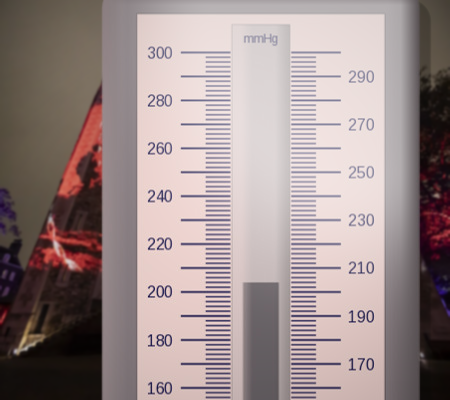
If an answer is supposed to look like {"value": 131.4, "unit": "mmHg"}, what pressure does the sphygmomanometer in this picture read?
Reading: {"value": 204, "unit": "mmHg"}
